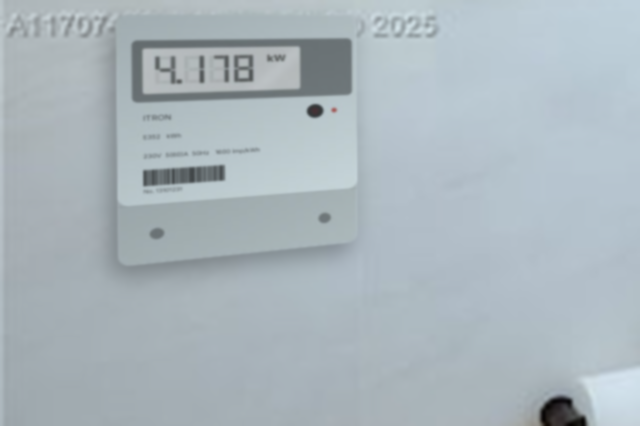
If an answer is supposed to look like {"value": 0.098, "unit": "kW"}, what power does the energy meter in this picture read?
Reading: {"value": 4.178, "unit": "kW"}
